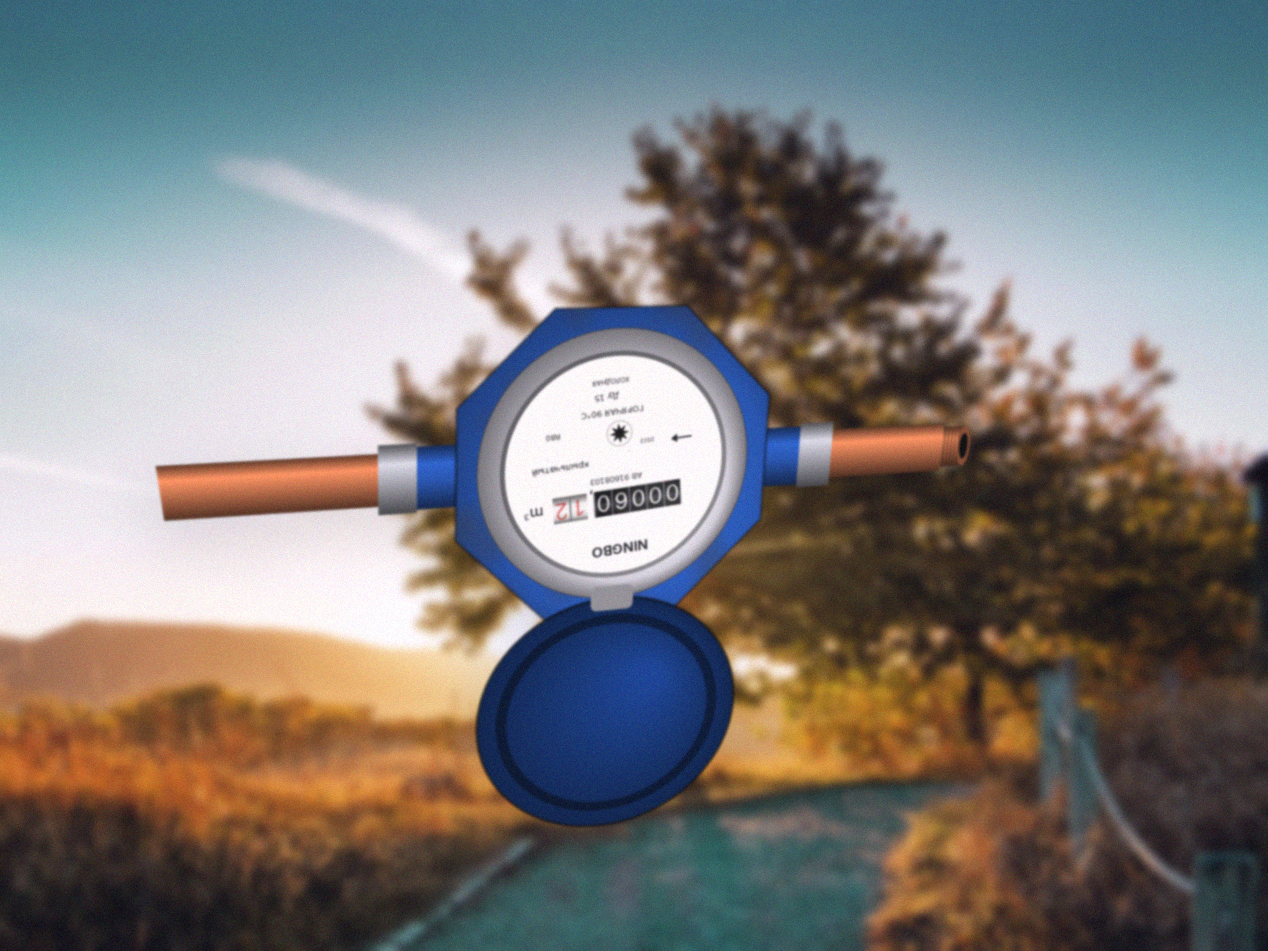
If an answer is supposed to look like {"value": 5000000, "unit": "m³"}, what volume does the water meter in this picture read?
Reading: {"value": 60.12, "unit": "m³"}
